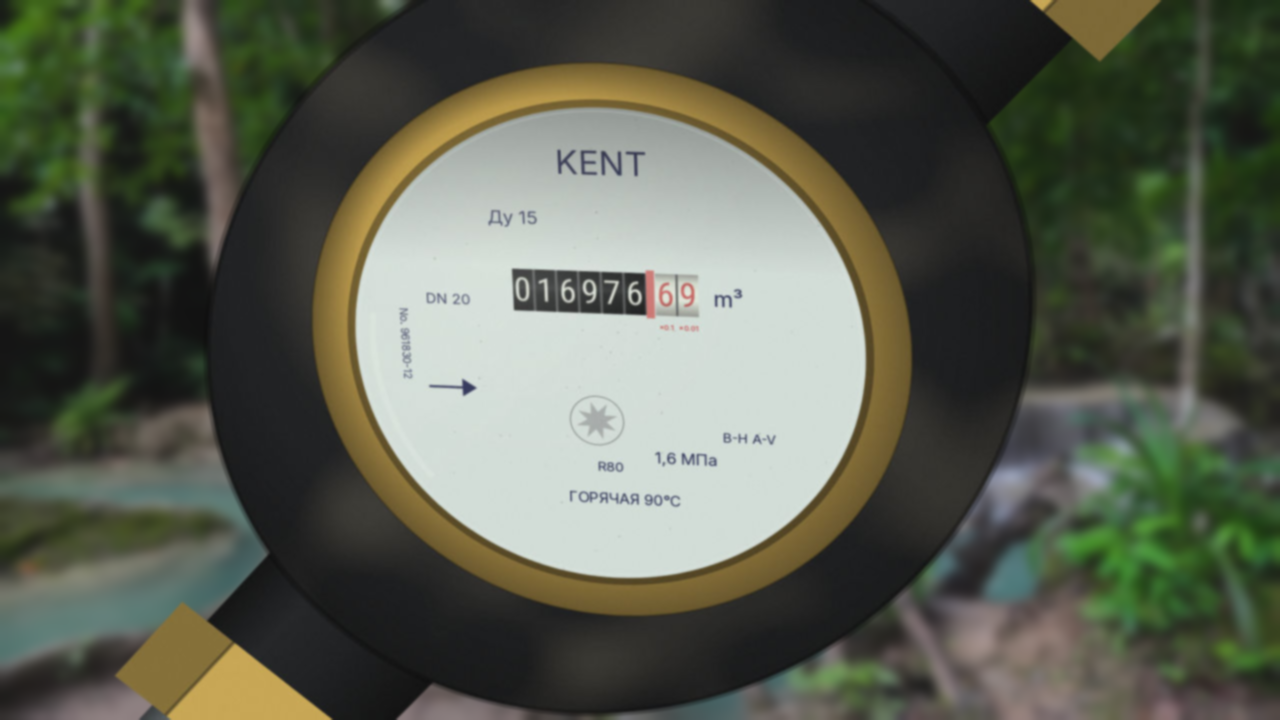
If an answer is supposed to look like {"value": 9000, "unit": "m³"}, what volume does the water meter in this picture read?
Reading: {"value": 16976.69, "unit": "m³"}
